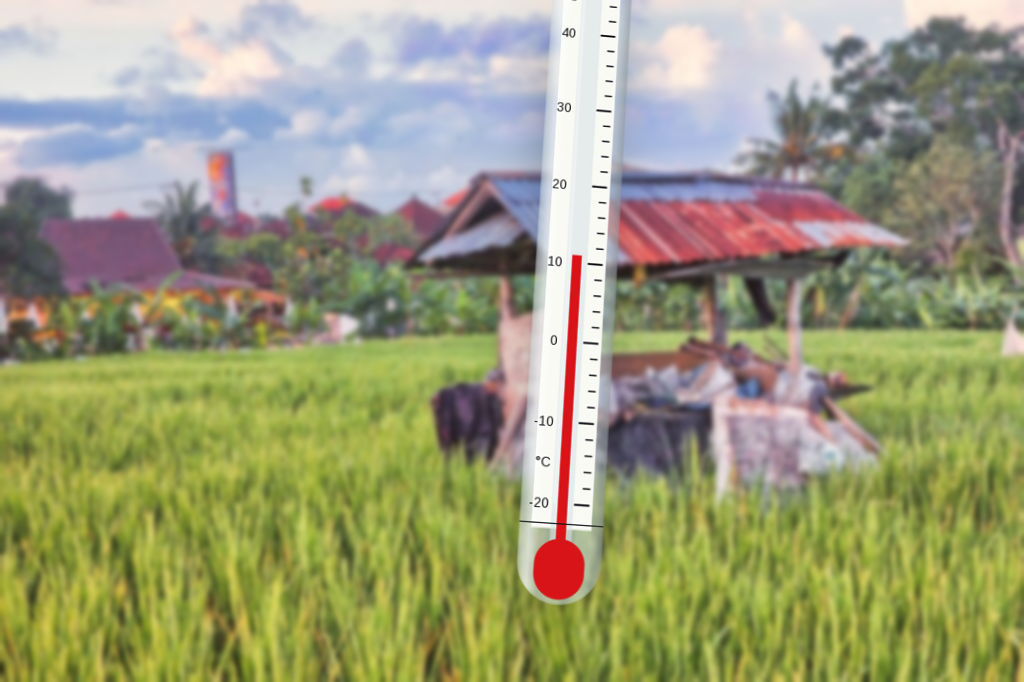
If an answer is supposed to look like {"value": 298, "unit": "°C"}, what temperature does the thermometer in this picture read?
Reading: {"value": 11, "unit": "°C"}
